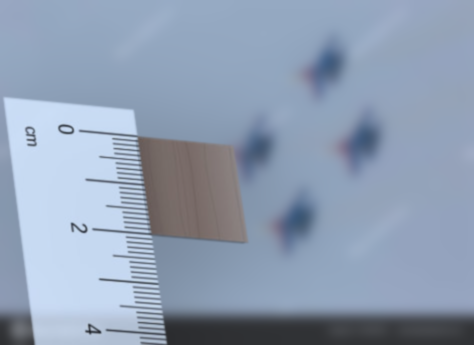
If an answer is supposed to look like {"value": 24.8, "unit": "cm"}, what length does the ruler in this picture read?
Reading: {"value": 2, "unit": "cm"}
